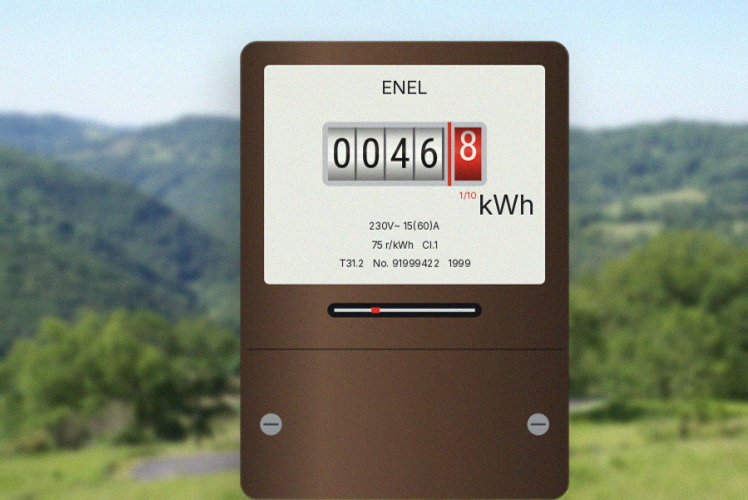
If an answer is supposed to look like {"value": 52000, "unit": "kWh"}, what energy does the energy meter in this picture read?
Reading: {"value": 46.8, "unit": "kWh"}
